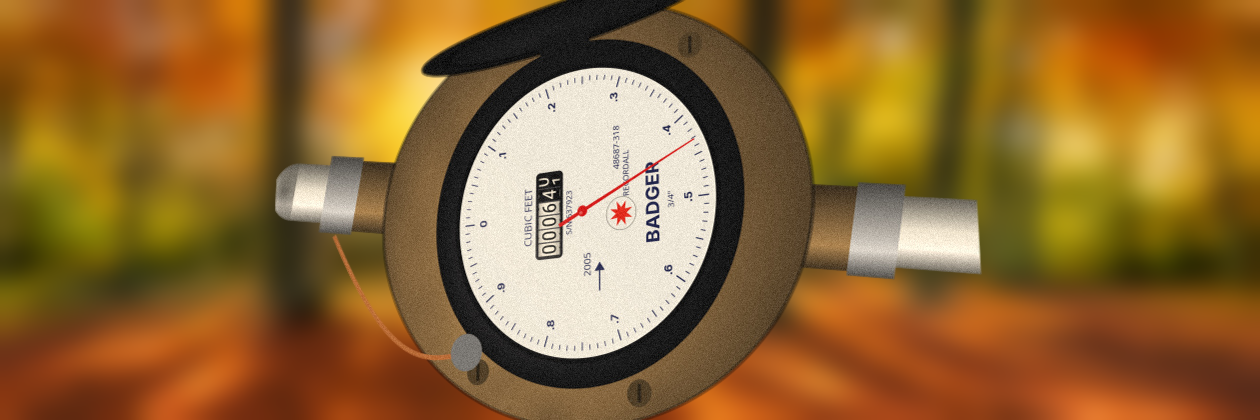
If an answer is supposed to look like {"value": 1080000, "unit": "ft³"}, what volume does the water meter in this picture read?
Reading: {"value": 640.43, "unit": "ft³"}
